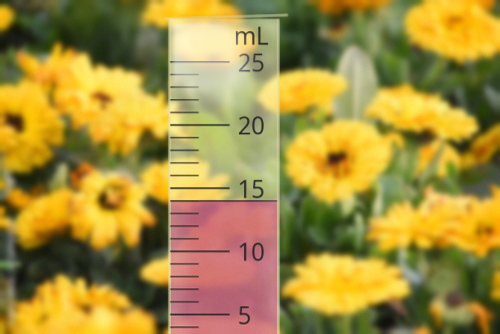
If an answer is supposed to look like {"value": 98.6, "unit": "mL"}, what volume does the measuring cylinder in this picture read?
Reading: {"value": 14, "unit": "mL"}
